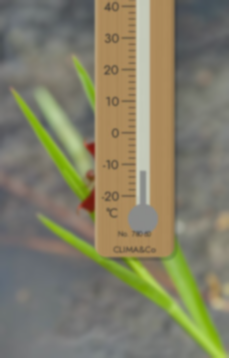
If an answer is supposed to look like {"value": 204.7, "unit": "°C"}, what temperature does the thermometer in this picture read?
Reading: {"value": -12, "unit": "°C"}
